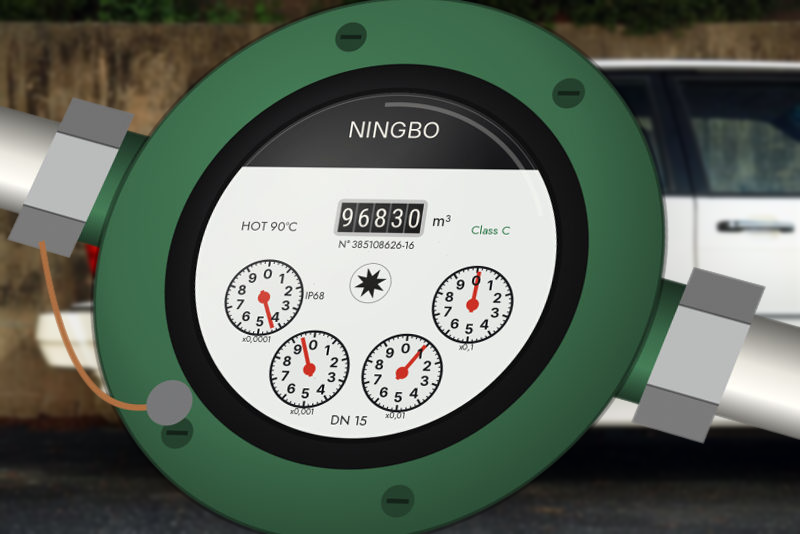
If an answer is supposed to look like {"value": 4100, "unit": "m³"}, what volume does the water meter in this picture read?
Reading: {"value": 96830.0094, "unit": "m³"}
